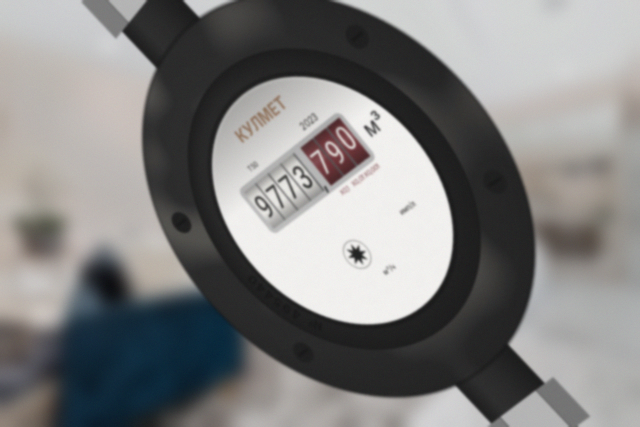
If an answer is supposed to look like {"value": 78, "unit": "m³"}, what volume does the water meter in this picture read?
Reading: {"value": 9773.790, "unit": "m³"}
